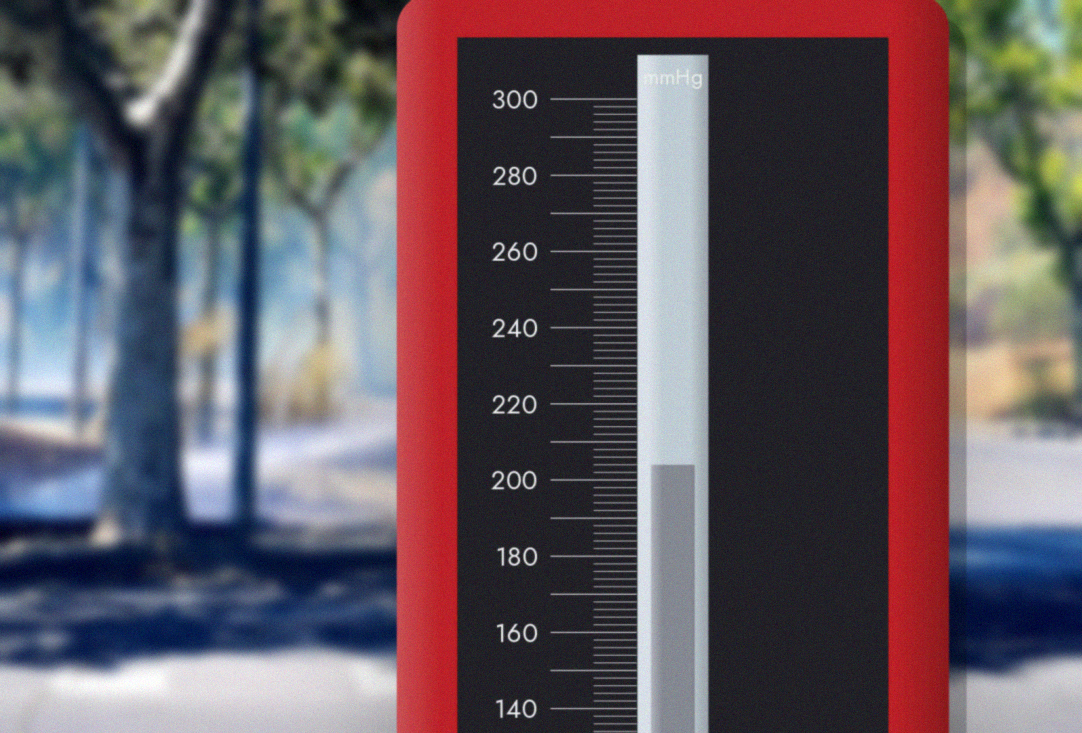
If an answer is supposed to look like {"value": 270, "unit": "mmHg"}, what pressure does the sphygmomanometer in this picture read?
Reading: {"value": 204, "unit": "mmHg"}
